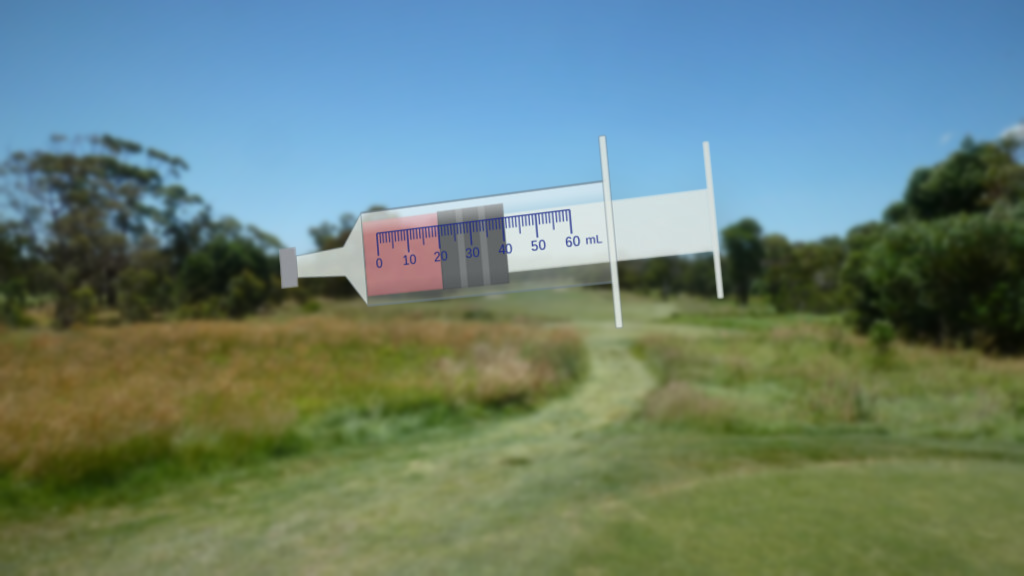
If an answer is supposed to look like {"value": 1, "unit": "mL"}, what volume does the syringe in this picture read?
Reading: {"value": 20, "unit": "mL"}
